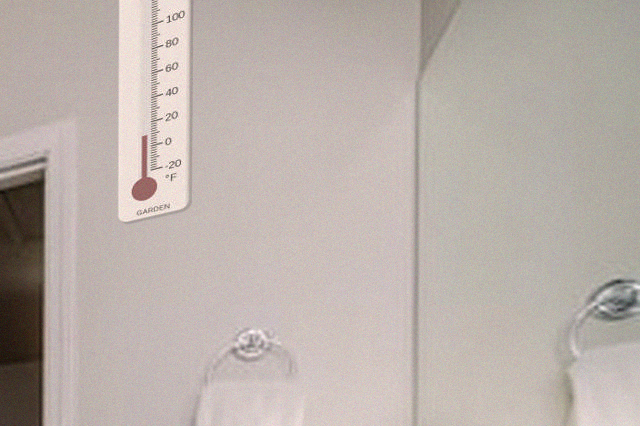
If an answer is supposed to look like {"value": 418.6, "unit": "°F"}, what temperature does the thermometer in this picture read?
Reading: {"value": 10, "unit": "°F"}
